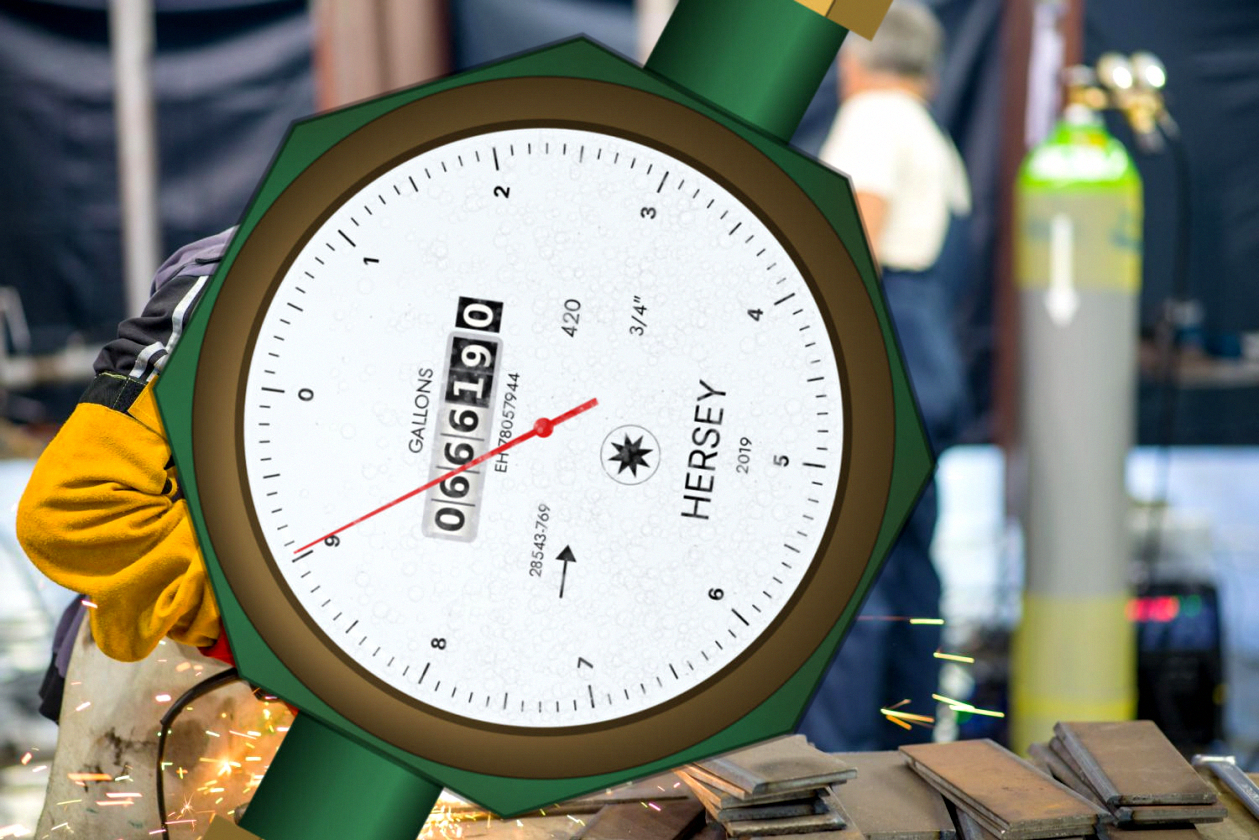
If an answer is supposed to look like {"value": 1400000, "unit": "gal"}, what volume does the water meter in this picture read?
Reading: {"value": 666189.0, "unit": "gal"}
